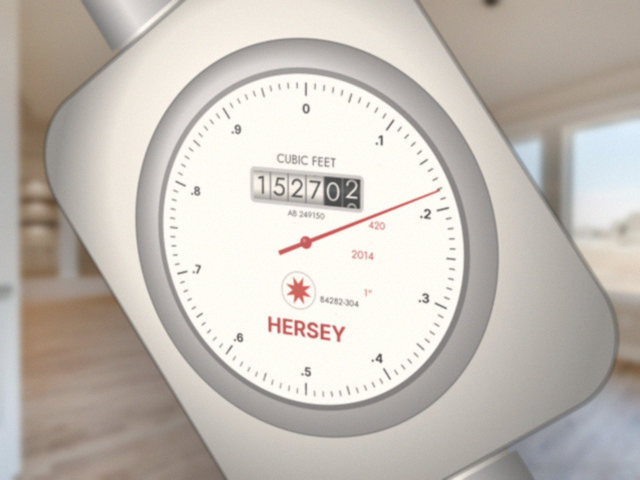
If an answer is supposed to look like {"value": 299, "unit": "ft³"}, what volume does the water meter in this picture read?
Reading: {"value": 152702.18, "unit": "ft³"}
